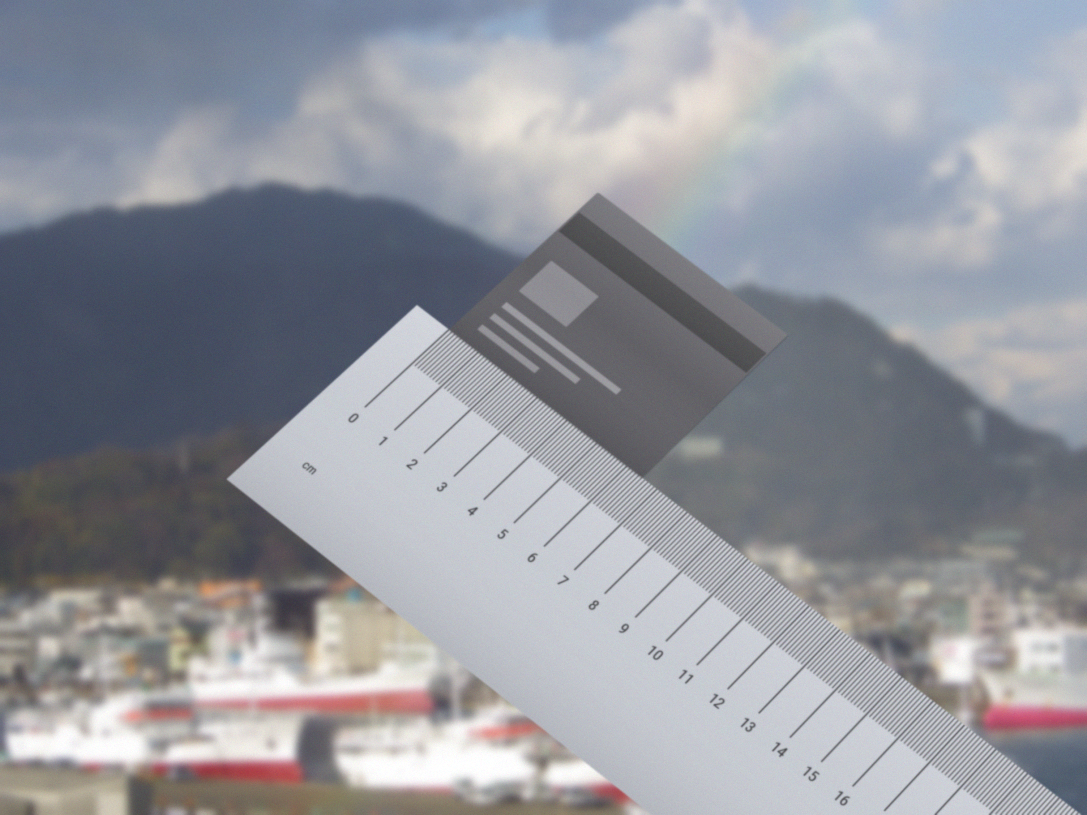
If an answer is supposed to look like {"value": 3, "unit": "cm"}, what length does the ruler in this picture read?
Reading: {"value": 6.5, "unit": "cm"}
